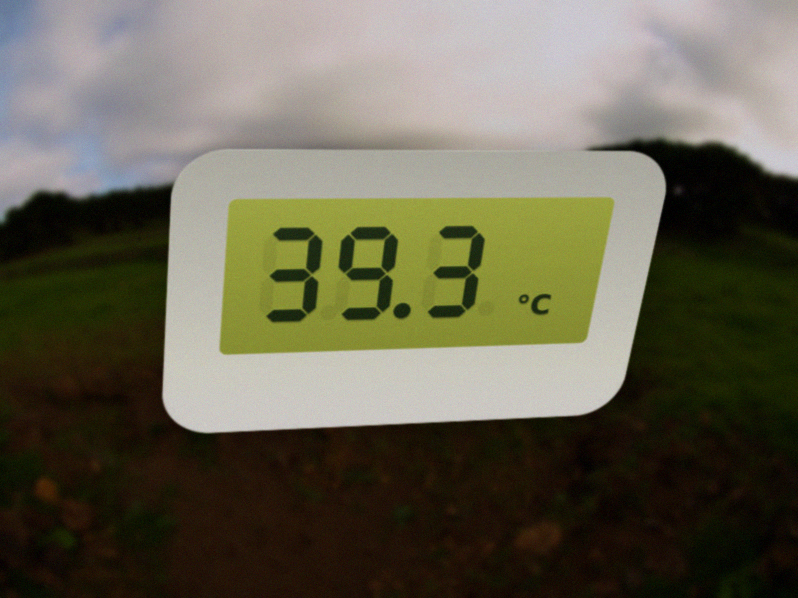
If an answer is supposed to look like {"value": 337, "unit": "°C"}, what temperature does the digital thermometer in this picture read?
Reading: {"value": 39.3, "unit": "°C"}
